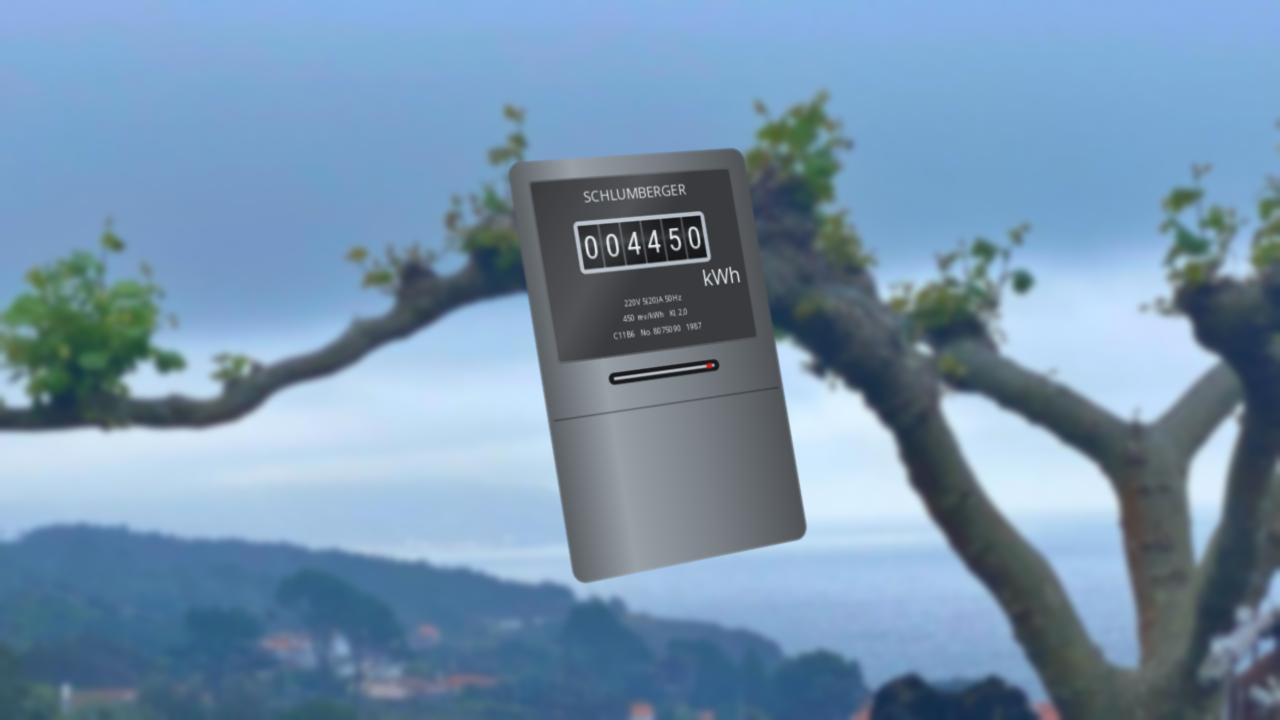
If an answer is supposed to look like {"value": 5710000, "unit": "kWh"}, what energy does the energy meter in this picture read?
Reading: {"value": 4450, "unit": "kWh"}
